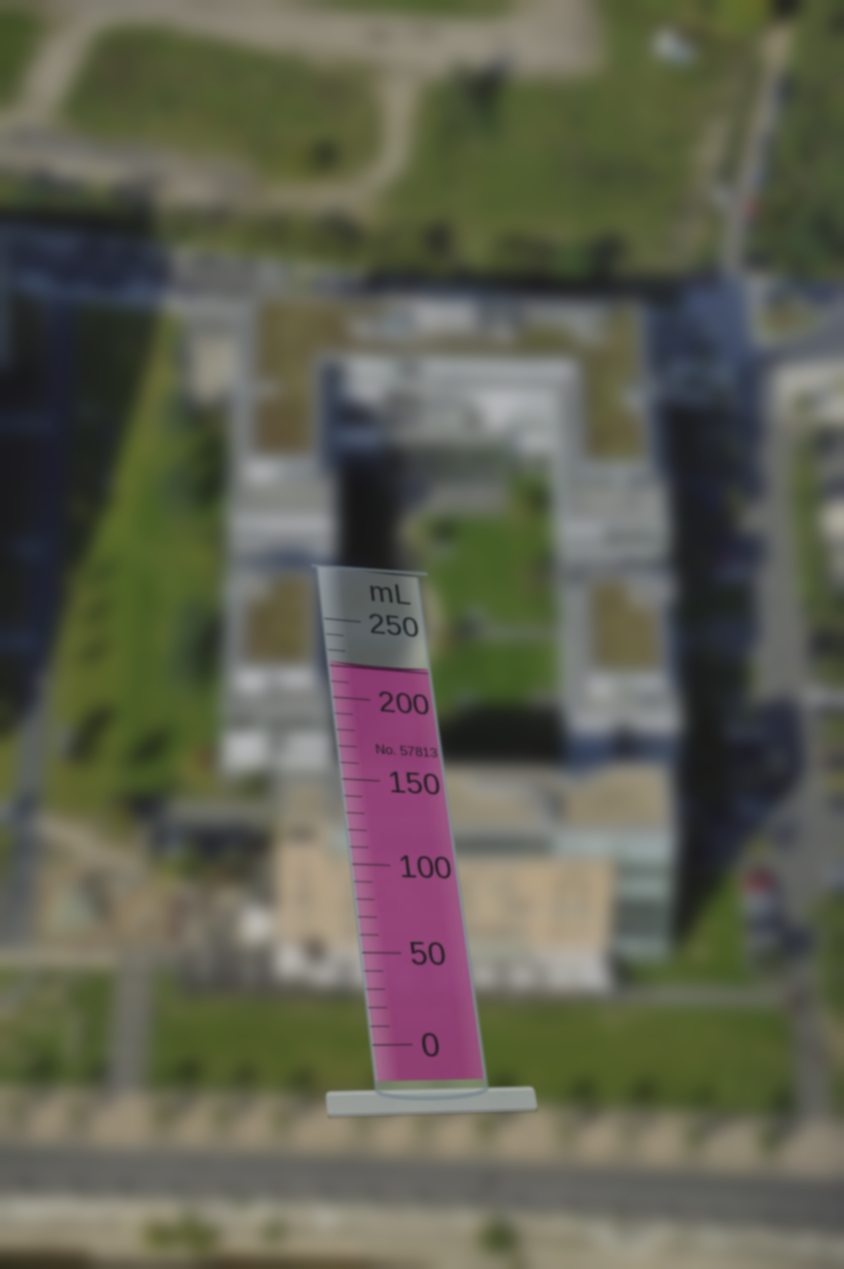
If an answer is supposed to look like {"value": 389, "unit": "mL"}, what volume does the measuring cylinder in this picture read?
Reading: {"value": 220, "unit": "mL"}
